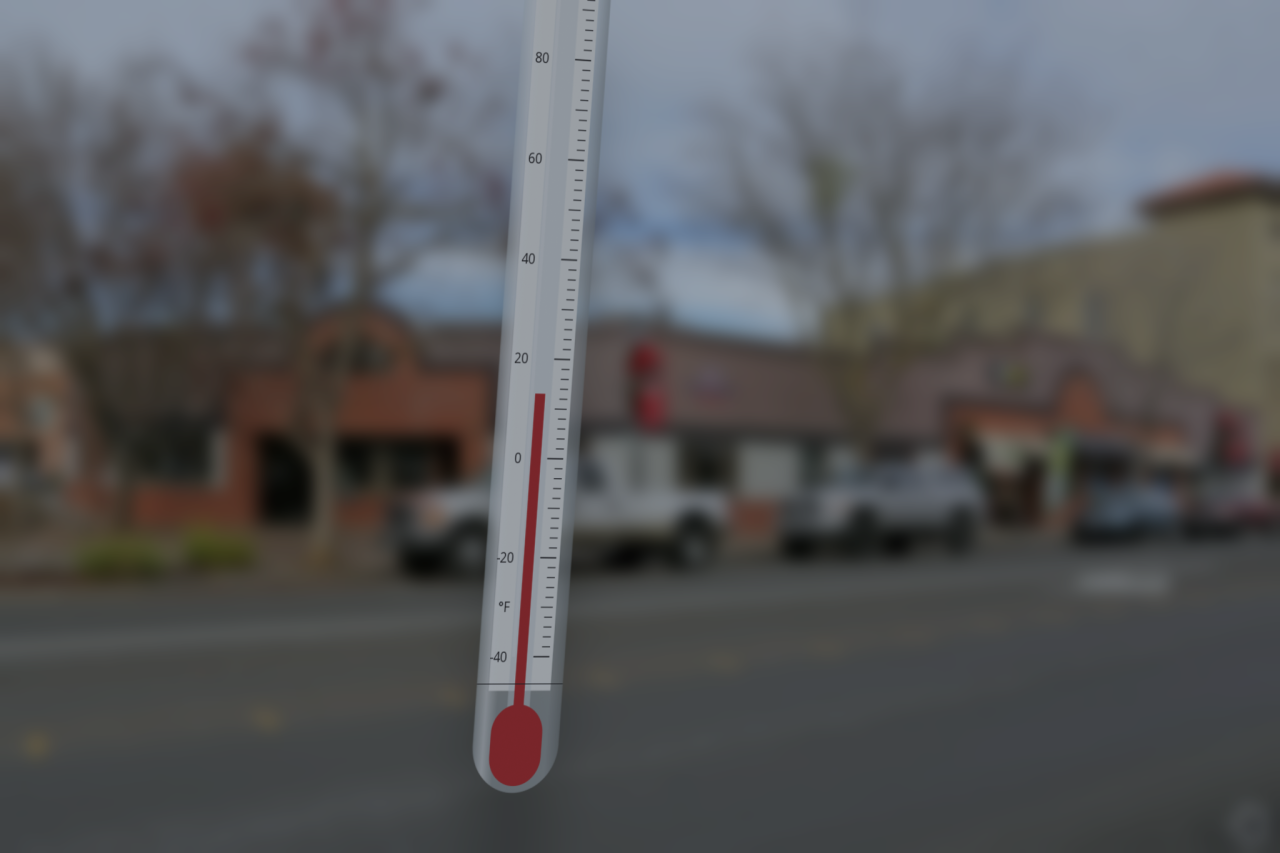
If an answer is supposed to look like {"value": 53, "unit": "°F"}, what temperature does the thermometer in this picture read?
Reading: {"value": 13, "unit": "°F"}
